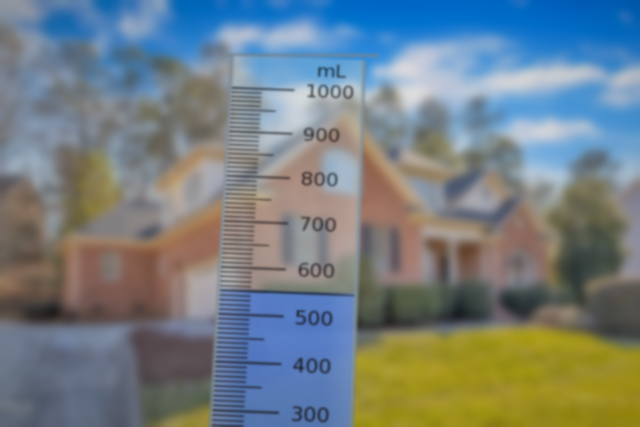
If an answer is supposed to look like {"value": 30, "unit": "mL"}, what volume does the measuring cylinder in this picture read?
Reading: {"value": 550, "unit": "mL"}
